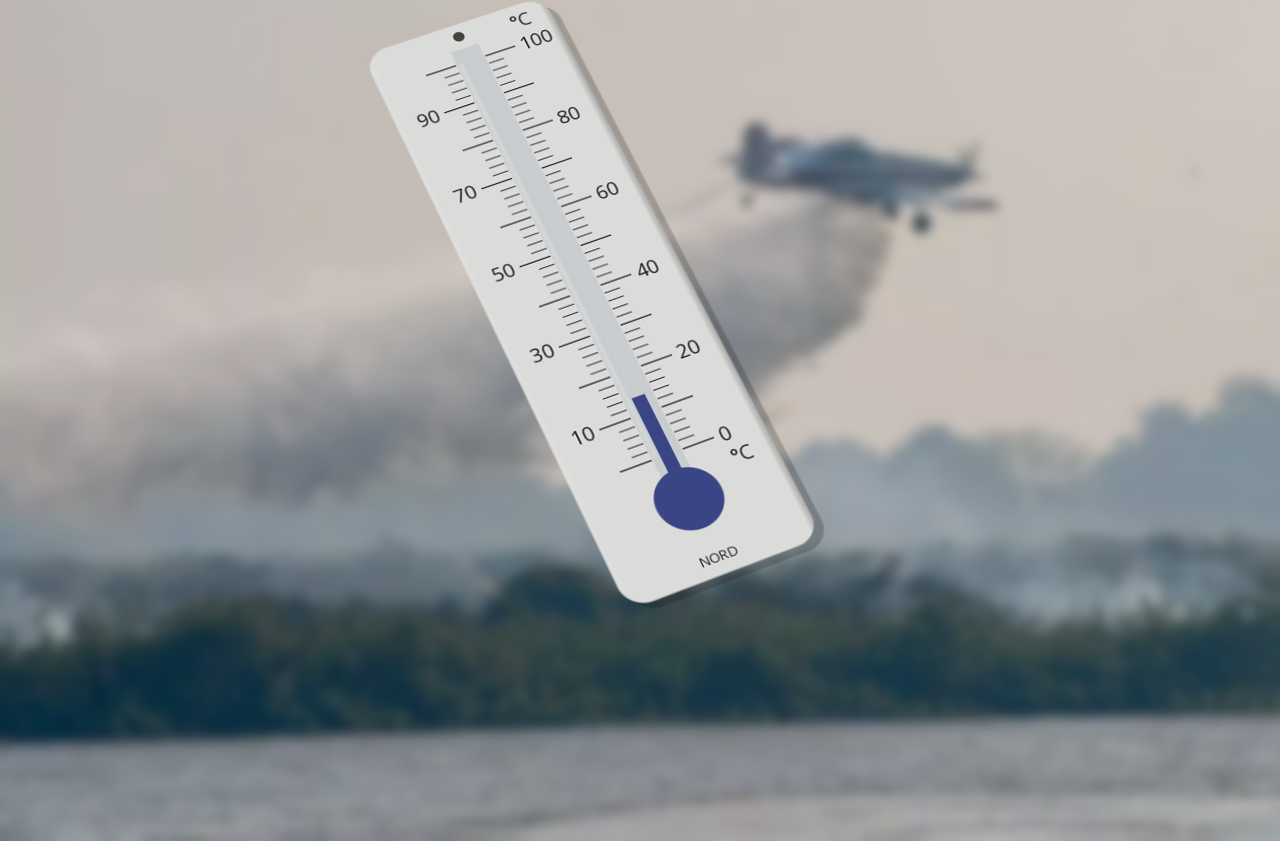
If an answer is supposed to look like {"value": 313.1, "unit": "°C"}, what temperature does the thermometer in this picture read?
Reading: {"value": 14, "unit": "°C"}
